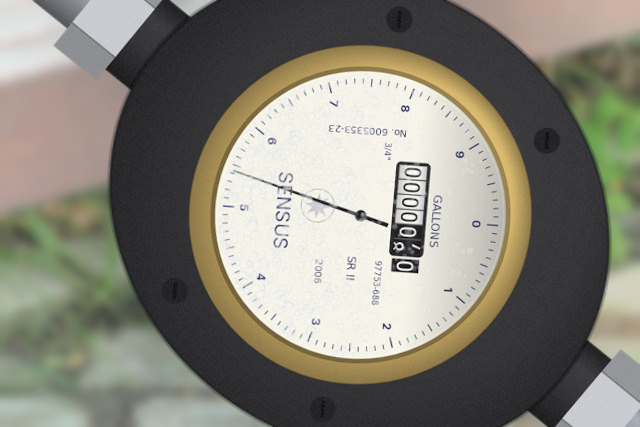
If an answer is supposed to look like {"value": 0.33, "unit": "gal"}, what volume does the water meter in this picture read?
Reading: {"value": 75.4, "unit": "gal"}
